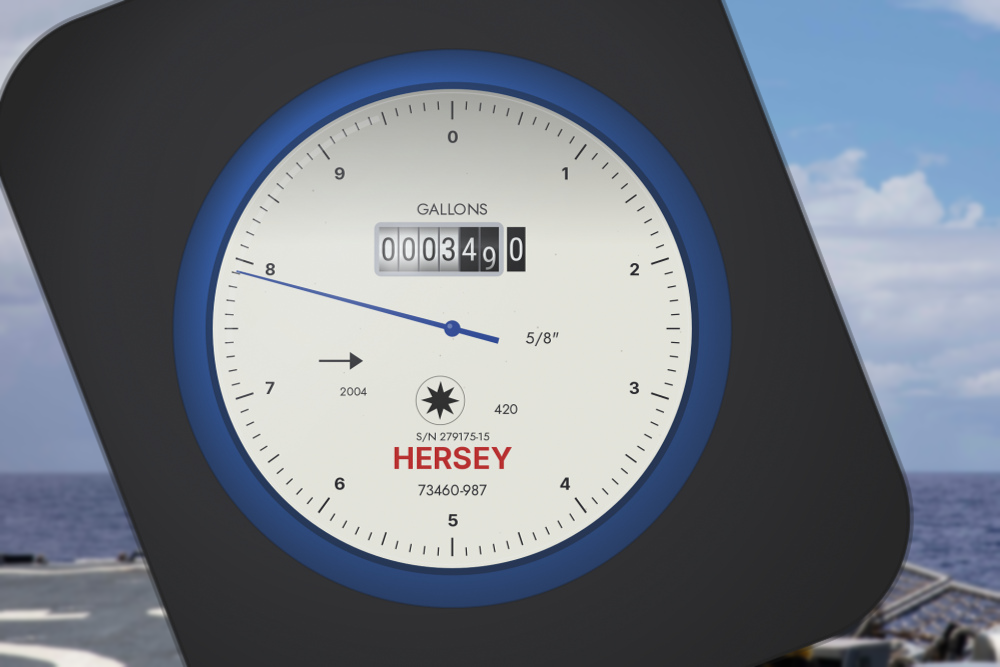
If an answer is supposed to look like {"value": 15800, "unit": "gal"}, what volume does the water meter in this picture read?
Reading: {"value": 3487.9, "unit": "gal"}
